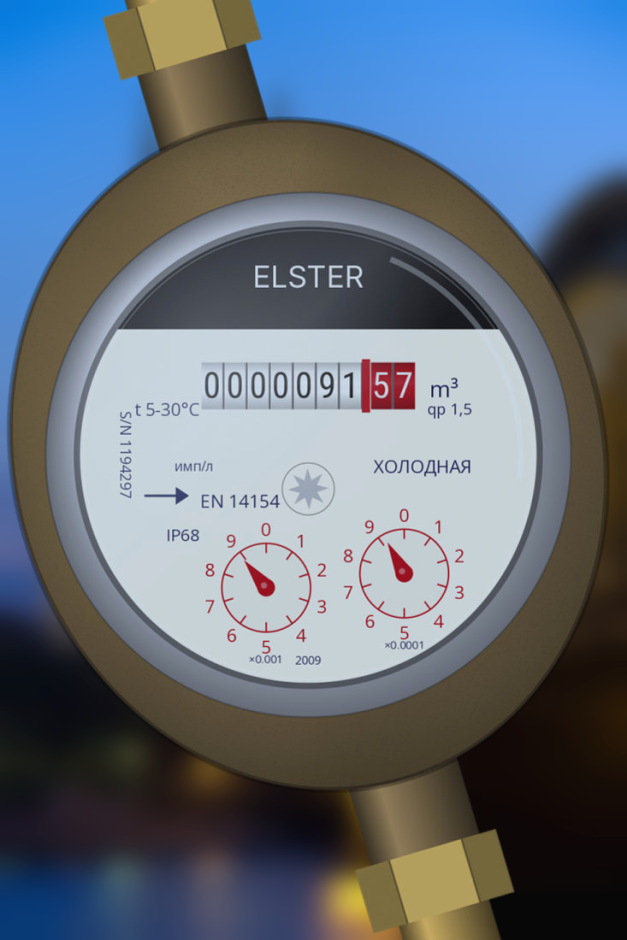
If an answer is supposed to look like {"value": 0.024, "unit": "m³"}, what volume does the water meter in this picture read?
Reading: {"value": 91.5789, "unit": "m³"}
